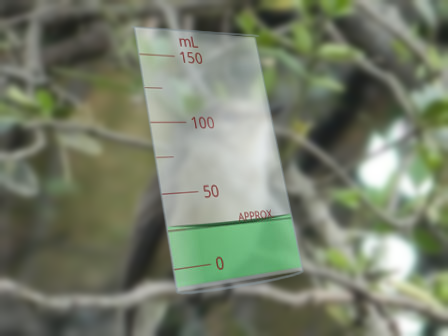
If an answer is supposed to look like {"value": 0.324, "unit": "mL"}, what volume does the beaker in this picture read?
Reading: {"value": 25, "unit": "mL"}
